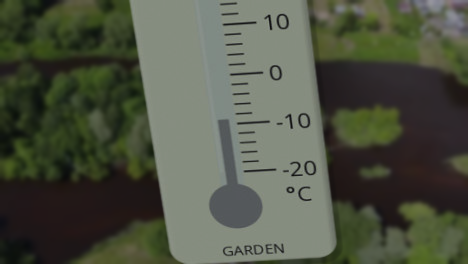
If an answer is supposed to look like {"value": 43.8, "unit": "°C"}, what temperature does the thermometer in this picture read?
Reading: {"value": -9, "unit": "°C"}
